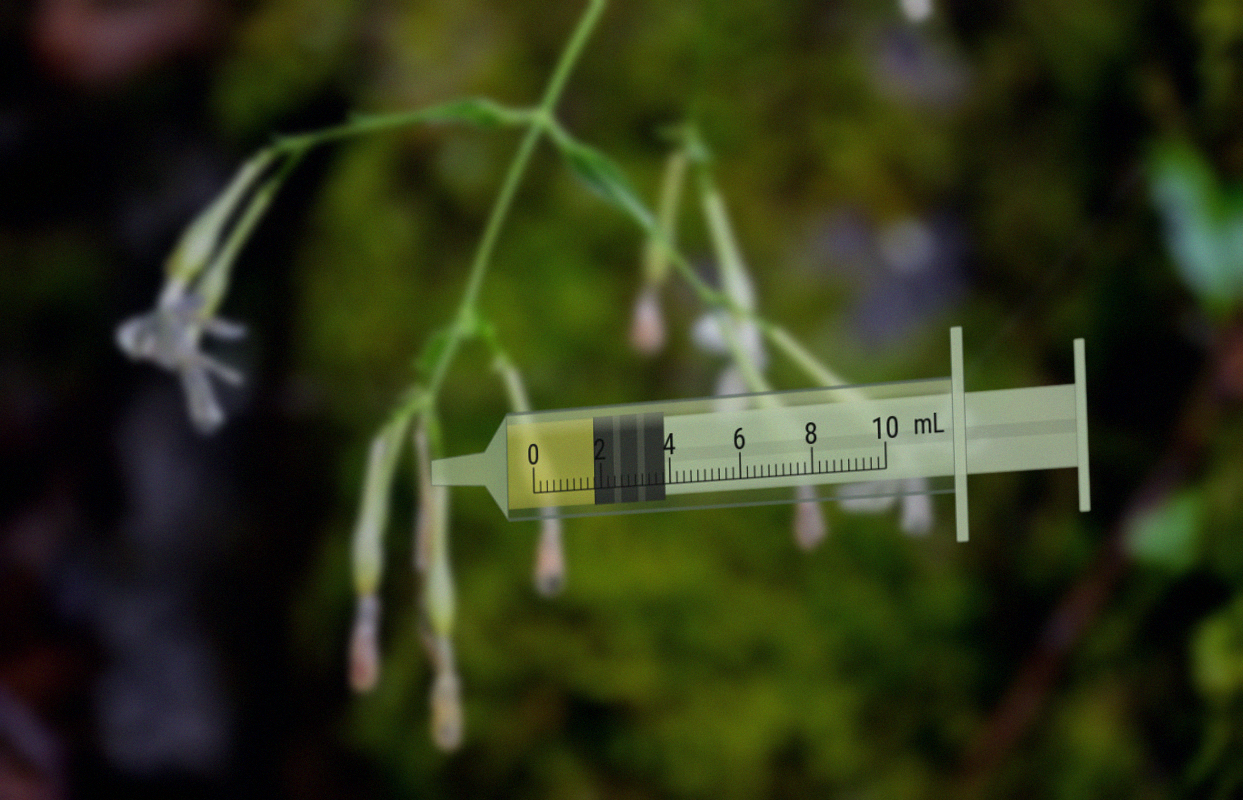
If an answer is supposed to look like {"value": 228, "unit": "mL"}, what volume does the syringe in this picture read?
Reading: {"value": 1.8, "unit": "mL"}
